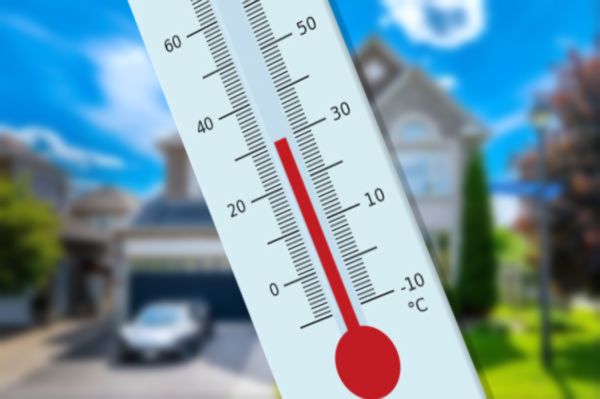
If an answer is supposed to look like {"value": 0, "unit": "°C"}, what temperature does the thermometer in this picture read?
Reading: {"value": 30, "unit": "°C"}
